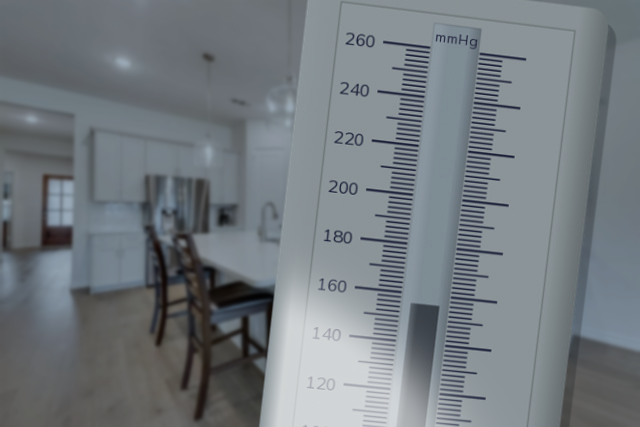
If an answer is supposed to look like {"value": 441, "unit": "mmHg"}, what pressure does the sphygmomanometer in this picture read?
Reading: {"value": 156, "unit": "mmHg"}
